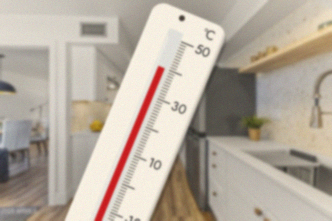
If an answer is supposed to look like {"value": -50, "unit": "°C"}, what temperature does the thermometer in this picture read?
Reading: {"value": 40, "unit": "°C"}
